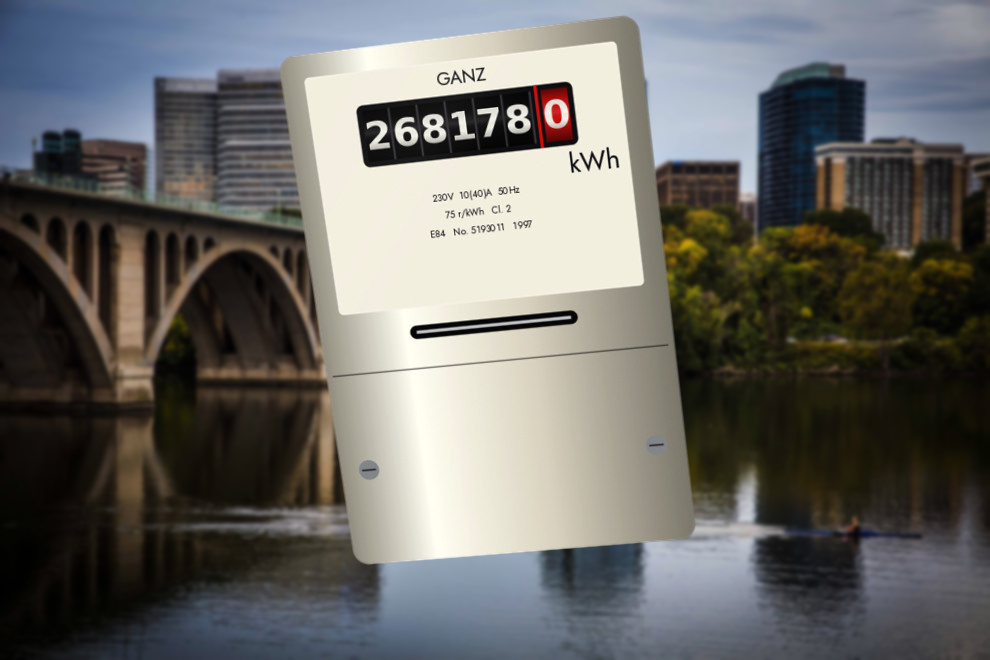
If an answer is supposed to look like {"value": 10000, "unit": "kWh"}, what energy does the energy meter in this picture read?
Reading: {"value": 268178.0, "unit": "kWh"}
